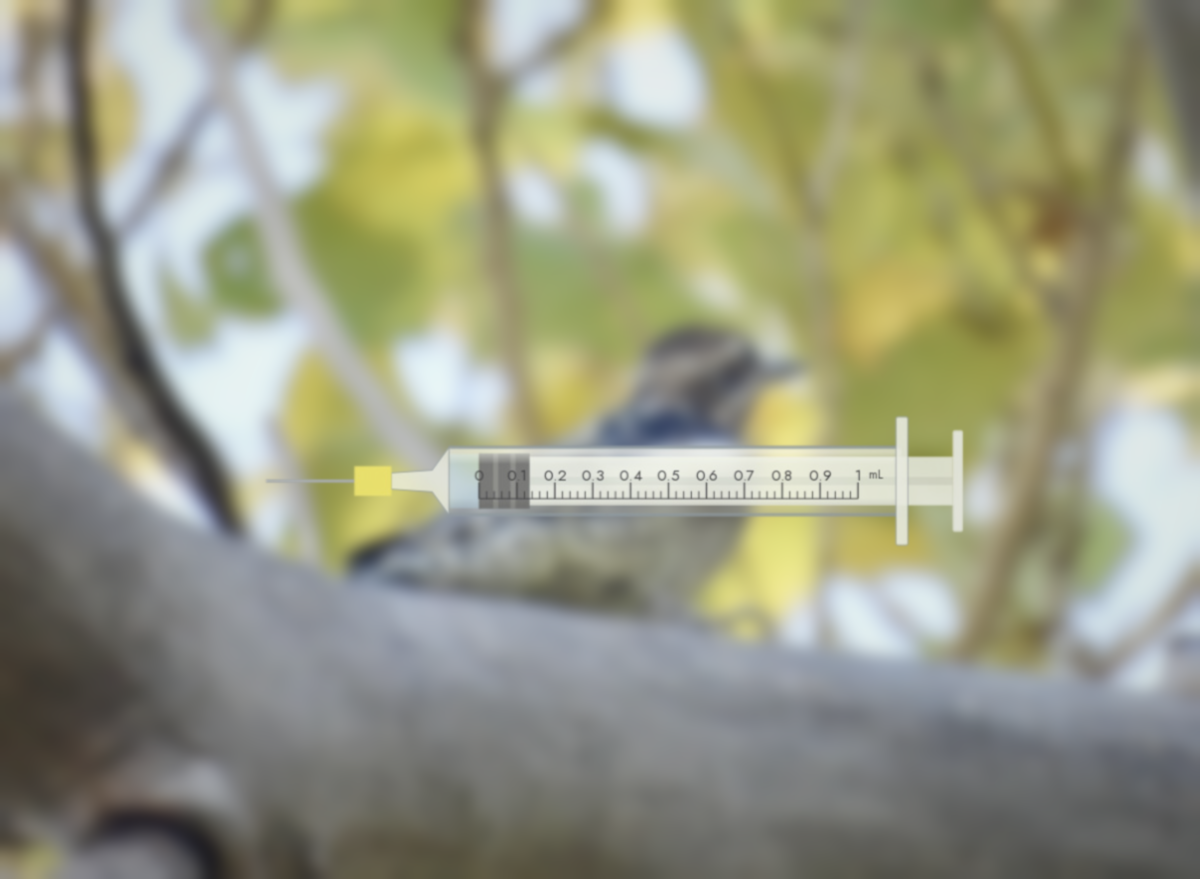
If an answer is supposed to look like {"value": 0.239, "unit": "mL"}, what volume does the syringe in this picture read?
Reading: {"value": 0, "unit": "mL"}
